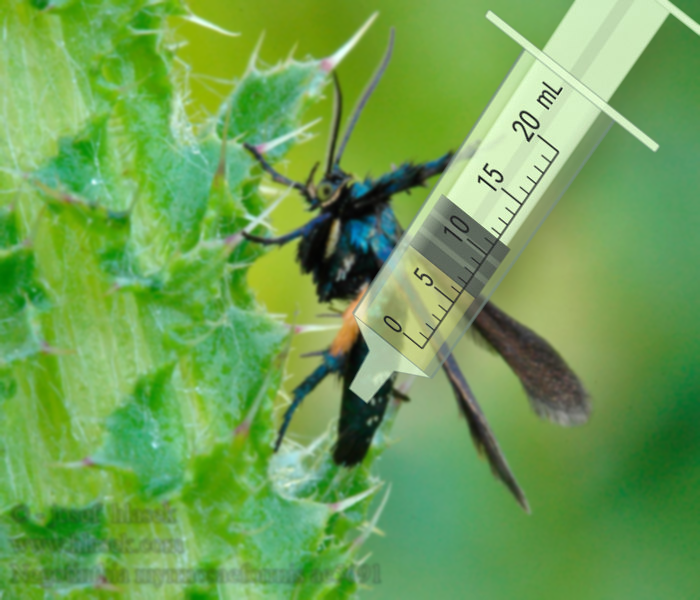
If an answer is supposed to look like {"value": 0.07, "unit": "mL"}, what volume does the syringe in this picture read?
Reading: {"value": 6.5, "unit": "mL"}
